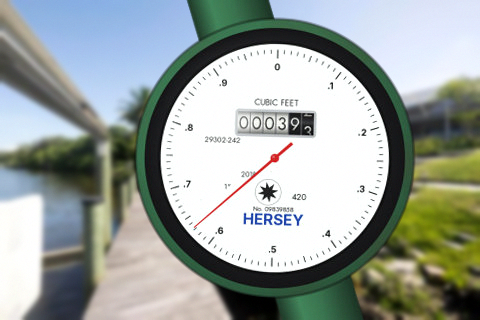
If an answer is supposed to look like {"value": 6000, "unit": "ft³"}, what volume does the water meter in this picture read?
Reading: {"value": 392.63, "unit": "ft³"}
